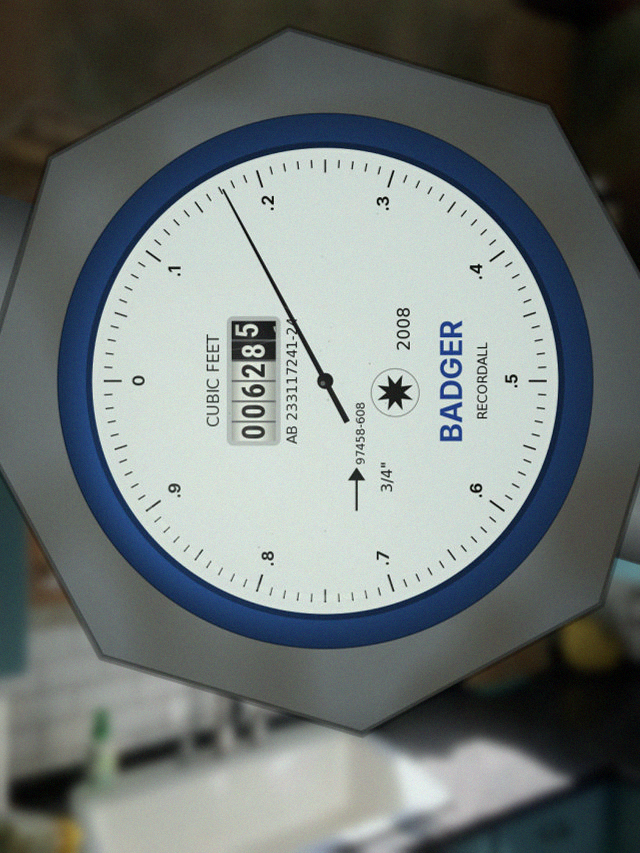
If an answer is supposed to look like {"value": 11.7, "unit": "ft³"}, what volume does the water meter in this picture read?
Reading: {"value": 6285.17, "unit": "ft³"}
